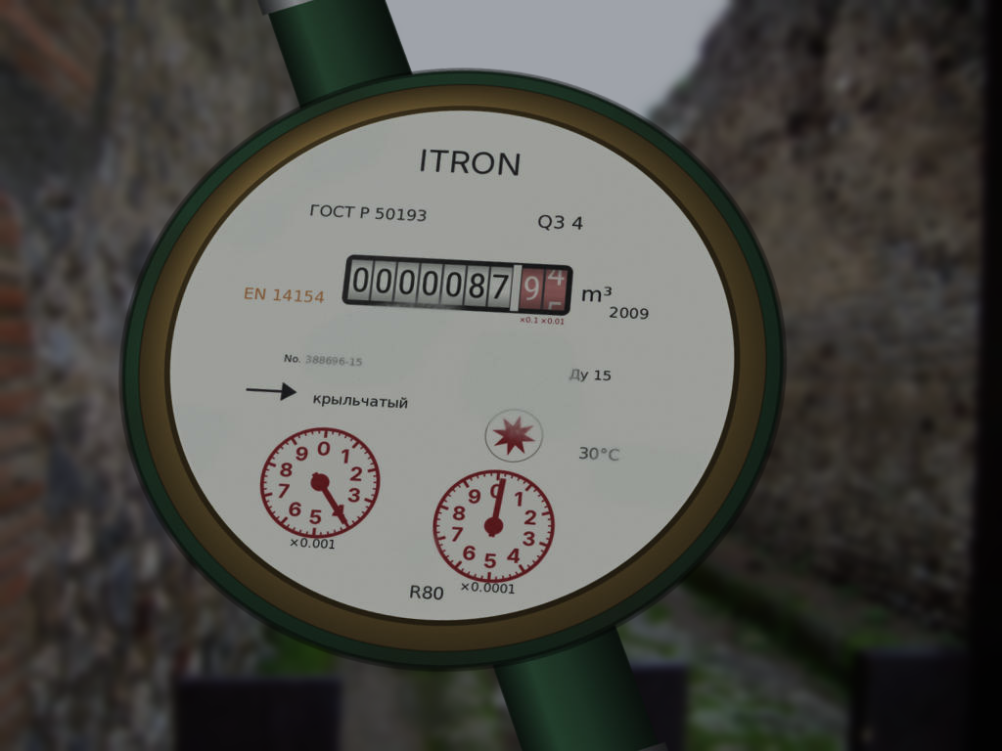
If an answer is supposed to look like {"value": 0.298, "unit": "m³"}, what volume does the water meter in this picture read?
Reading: {"value": 87.9440, "unit": "m³"}
